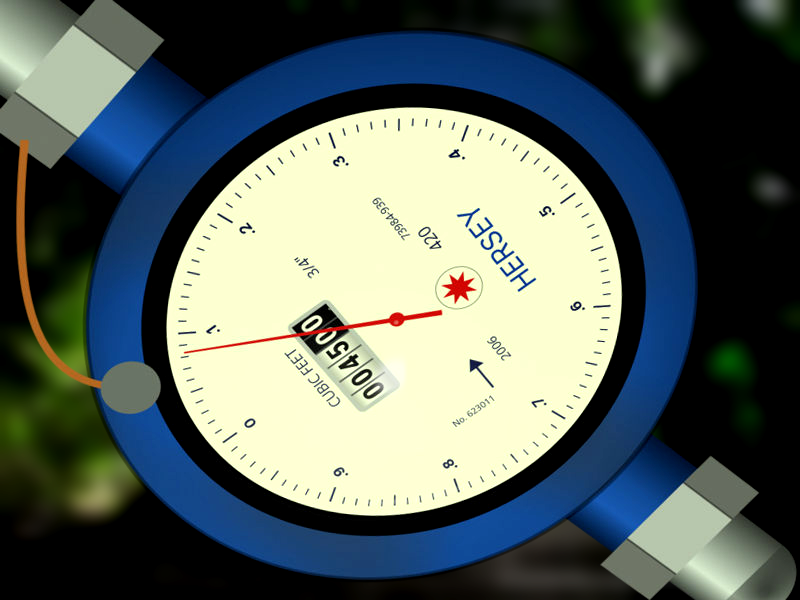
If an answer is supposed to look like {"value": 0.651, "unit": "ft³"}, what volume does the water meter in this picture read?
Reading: {"value": 4500.08, "unit": "ft³"}
